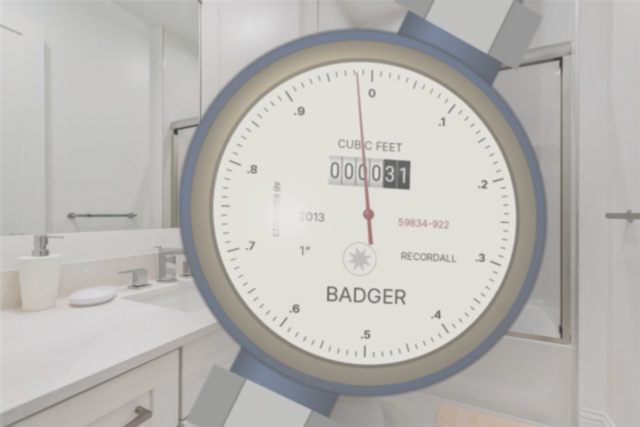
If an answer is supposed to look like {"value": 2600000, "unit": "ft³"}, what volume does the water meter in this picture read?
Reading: {"value": 30.98, "unit": "ft³"}
